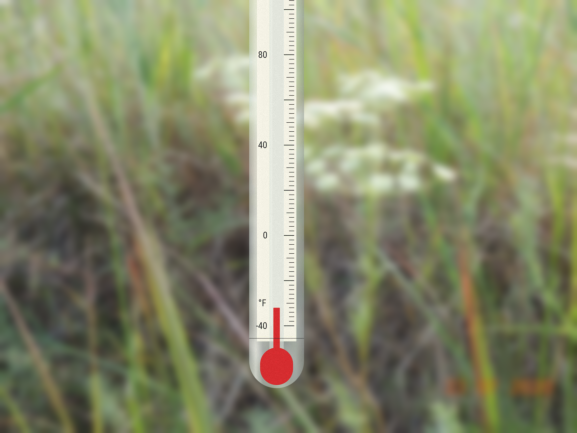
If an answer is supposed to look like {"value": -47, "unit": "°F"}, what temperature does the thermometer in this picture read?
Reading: {"value": -32, "unit": "°F"}
